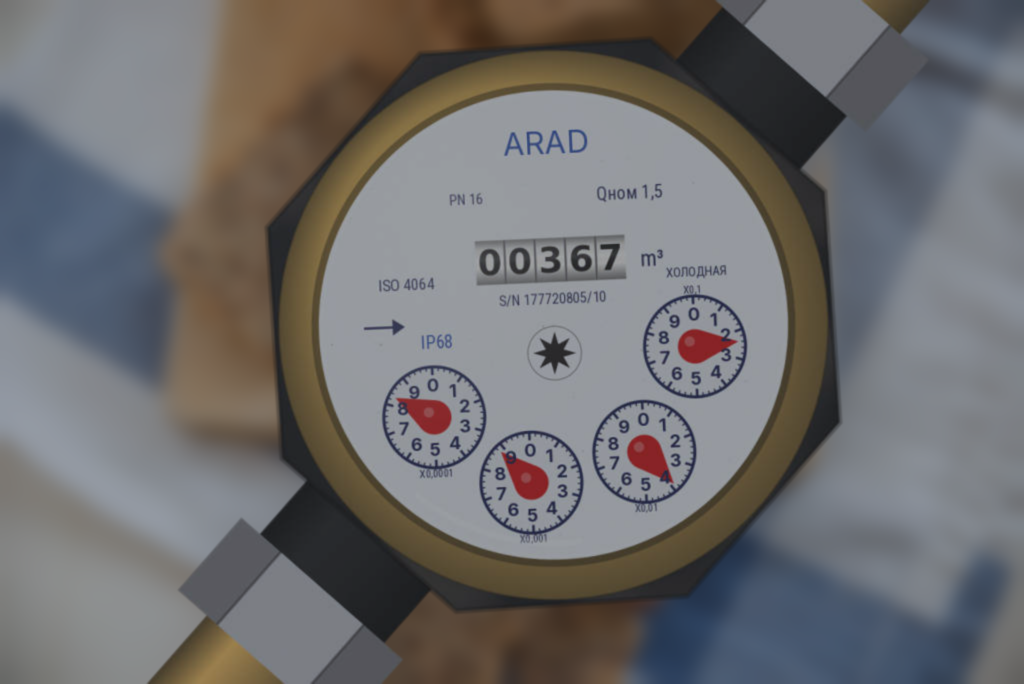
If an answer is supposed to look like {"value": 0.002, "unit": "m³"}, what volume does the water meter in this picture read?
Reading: {"value": 367.2388, "unit": "m³"}
